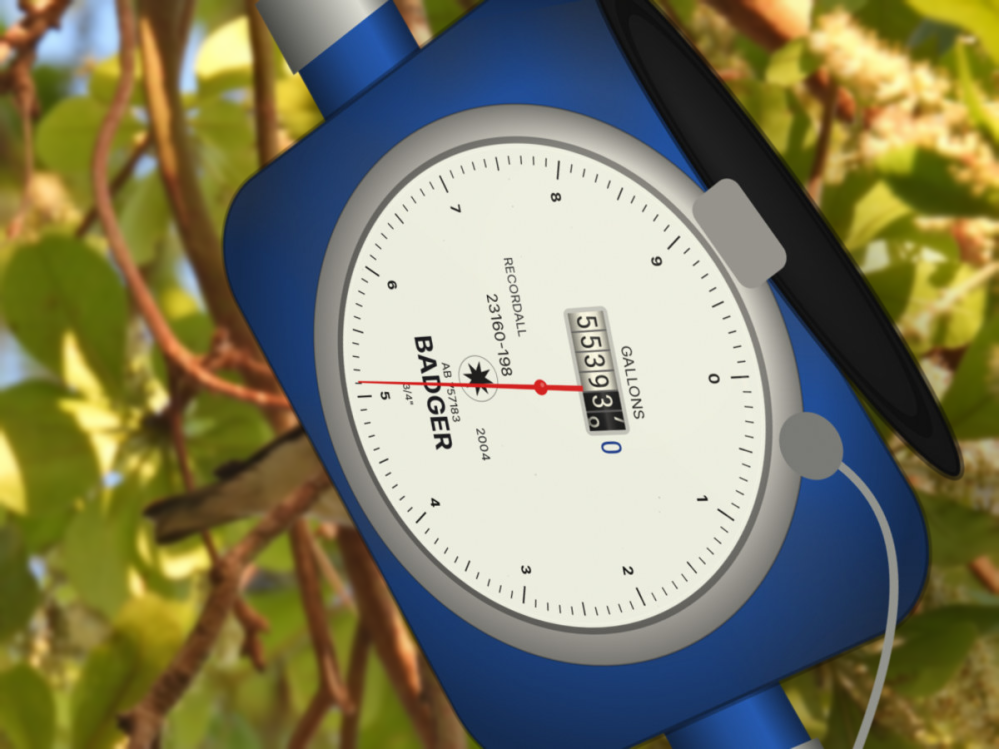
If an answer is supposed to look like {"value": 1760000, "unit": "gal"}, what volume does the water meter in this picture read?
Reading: {"value": 5539375.1, "unit": "gal"}
